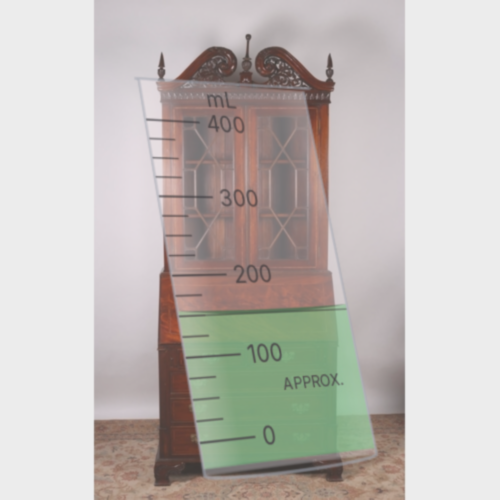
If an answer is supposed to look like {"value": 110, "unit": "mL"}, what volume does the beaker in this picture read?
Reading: {"value": 150, "unit": "mL"}
